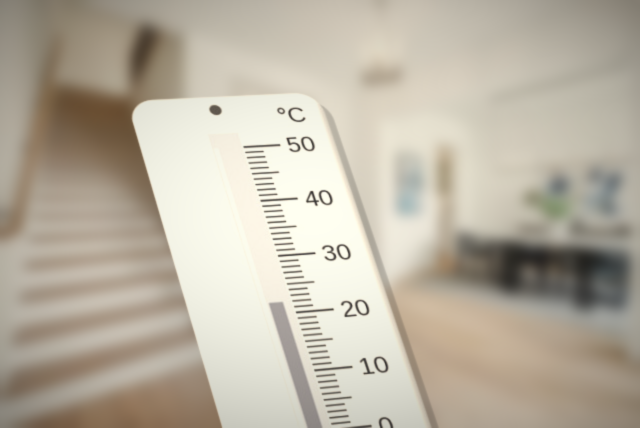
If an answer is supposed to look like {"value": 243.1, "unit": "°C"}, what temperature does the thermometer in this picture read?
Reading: {"value": 22, "unit": "°C"}
